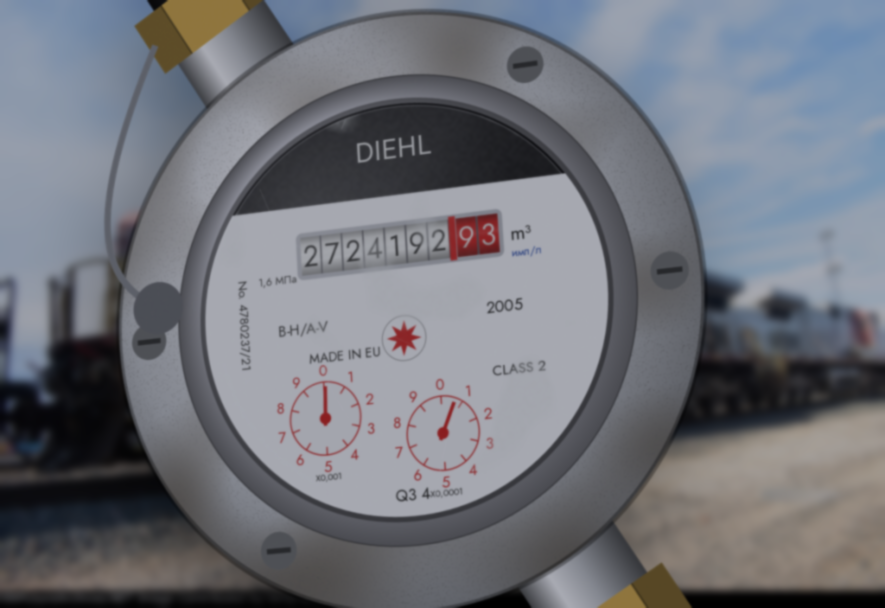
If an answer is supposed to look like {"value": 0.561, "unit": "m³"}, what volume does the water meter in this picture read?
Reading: {"value": 2724192.9300, "unit": "m³"}
